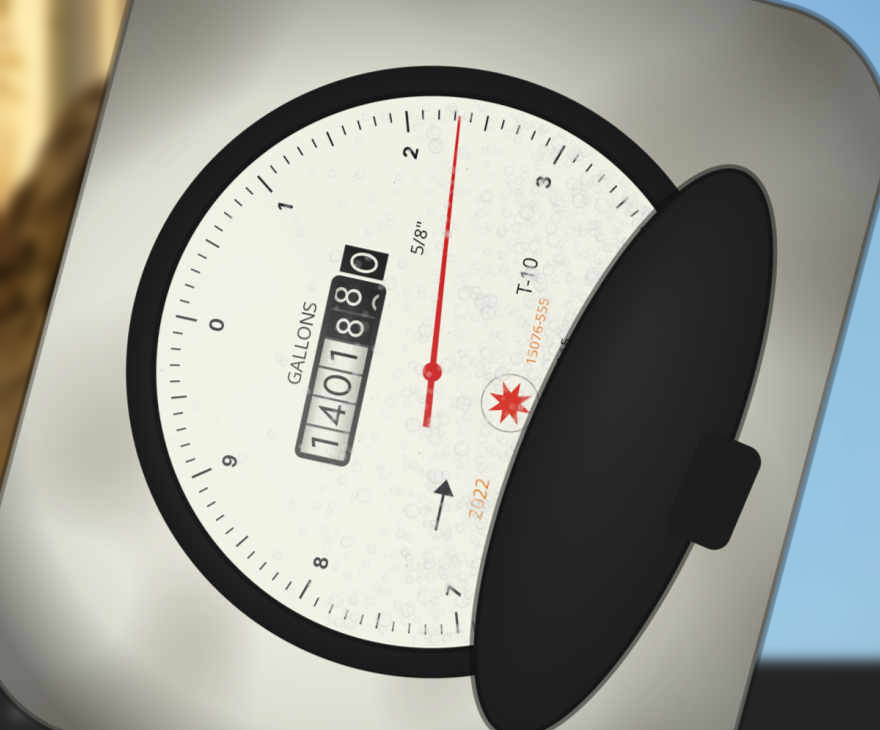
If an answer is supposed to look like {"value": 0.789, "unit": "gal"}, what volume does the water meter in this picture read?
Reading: {"value": 1401882.3, "unit": "gal"}
